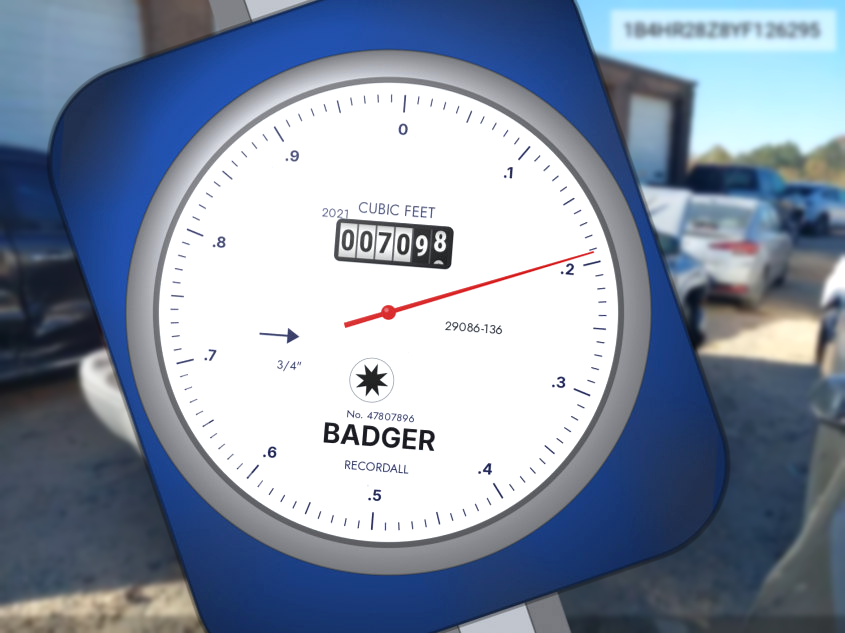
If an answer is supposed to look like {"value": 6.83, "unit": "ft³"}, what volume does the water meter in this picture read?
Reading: {"value": 7098.19, "unit": "ft³"}
